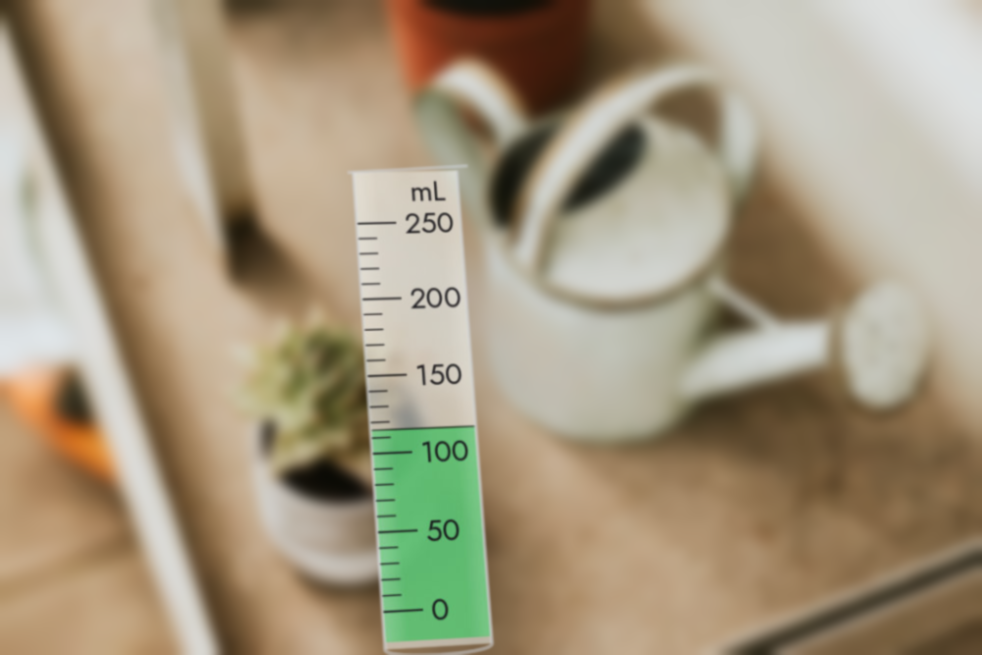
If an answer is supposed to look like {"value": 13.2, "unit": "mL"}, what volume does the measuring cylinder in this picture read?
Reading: {"value": 115, "unit": "mL"}
